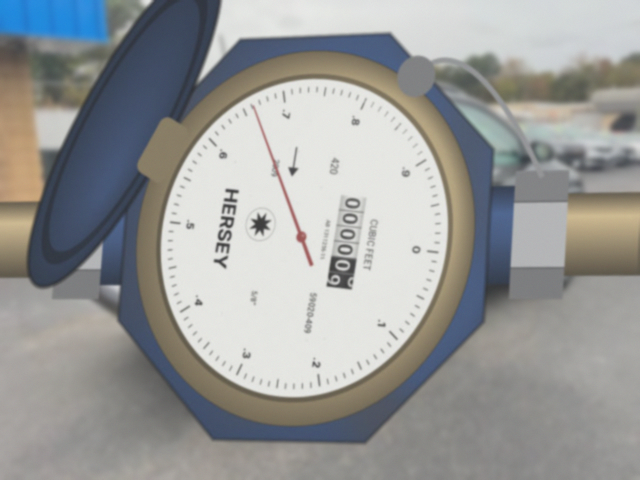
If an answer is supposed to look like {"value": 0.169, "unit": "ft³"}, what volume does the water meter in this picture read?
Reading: {"value": 8.66, "unit": "ft³"}
